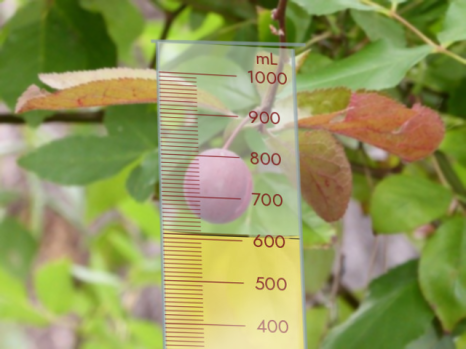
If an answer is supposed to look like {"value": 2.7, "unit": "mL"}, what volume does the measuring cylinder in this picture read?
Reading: {"value": 610, "unit": "mL"}
